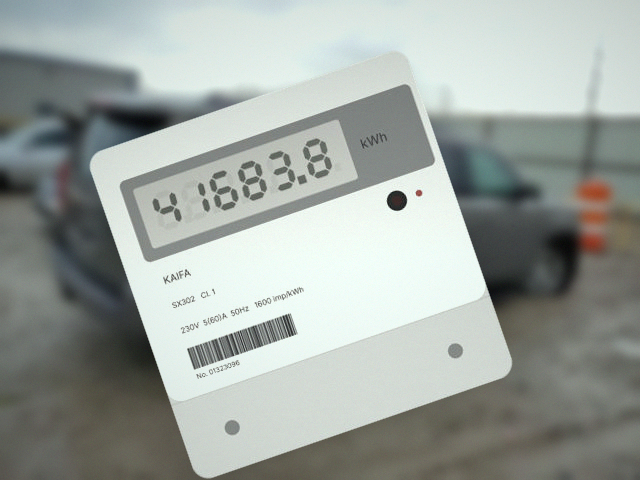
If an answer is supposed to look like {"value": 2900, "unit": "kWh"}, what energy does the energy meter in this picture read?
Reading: {"value": 41683.8, "unit": "kWh"}
